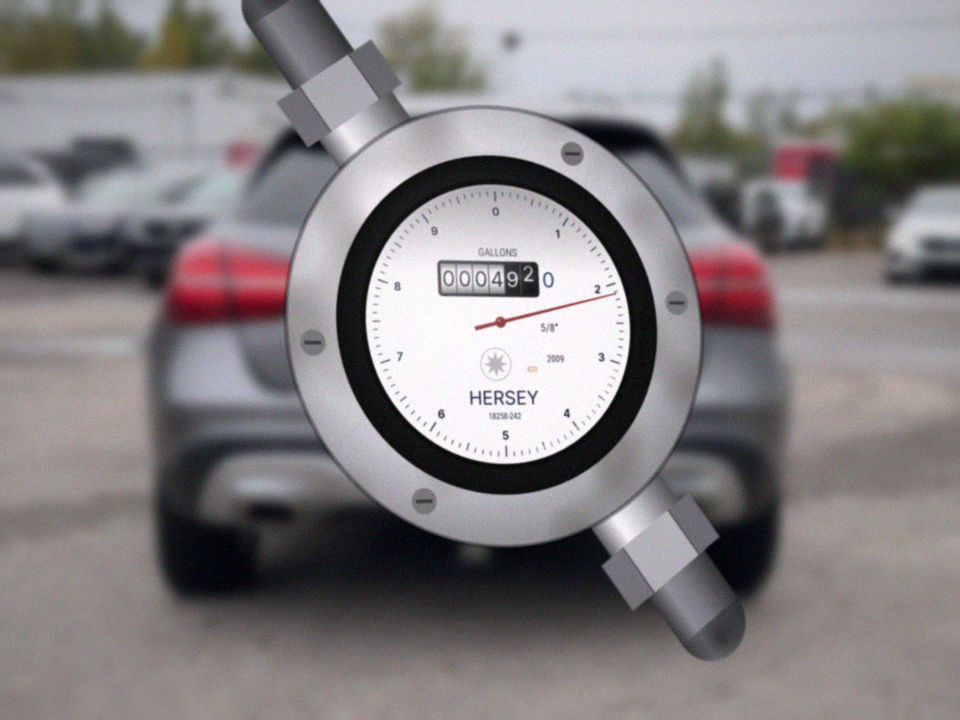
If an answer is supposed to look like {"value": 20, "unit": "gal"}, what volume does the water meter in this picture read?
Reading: {"value": 4922.1, "unit": "gal"}
